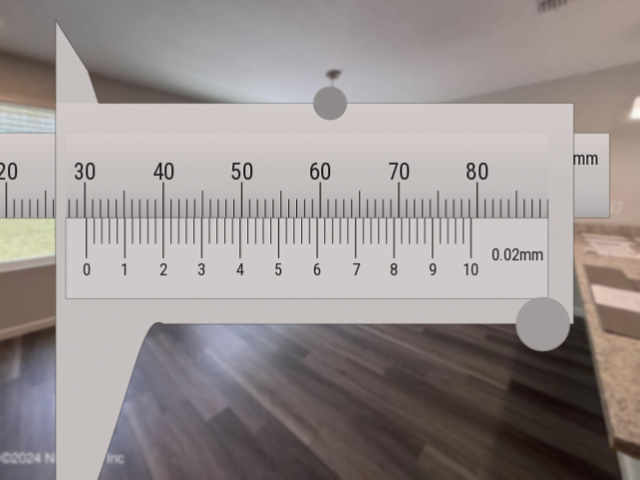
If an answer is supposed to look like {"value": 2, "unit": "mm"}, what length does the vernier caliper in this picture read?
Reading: {"value": 30.2, "unit": "mm"}
